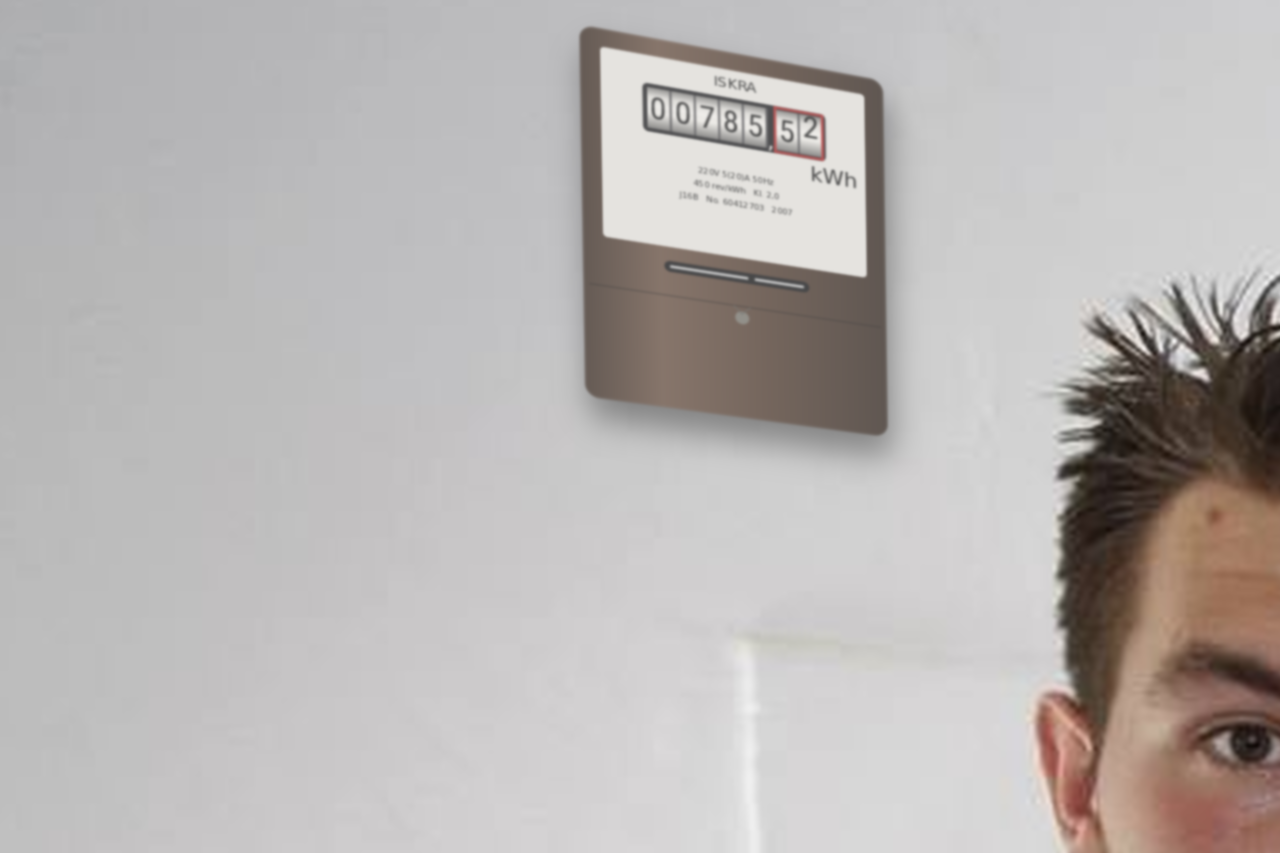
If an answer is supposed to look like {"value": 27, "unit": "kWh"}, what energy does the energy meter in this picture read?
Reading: {"value": 785.52, "unit": "kWh"}
